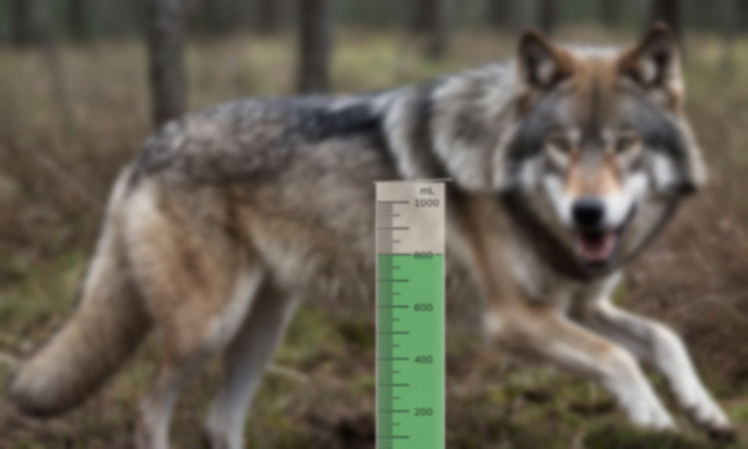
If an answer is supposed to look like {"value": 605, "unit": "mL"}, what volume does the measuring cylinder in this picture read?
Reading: {"value": 800, "unit": "mL"}
